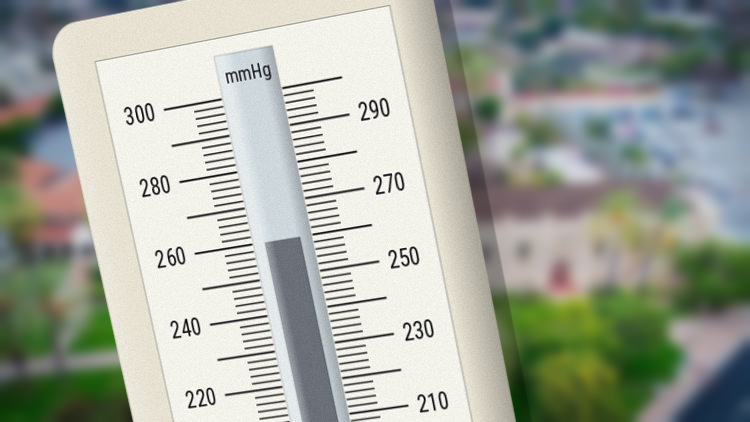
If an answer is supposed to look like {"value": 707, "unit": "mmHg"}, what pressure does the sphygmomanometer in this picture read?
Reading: {"value": 260, "unit": "mmHg"}
